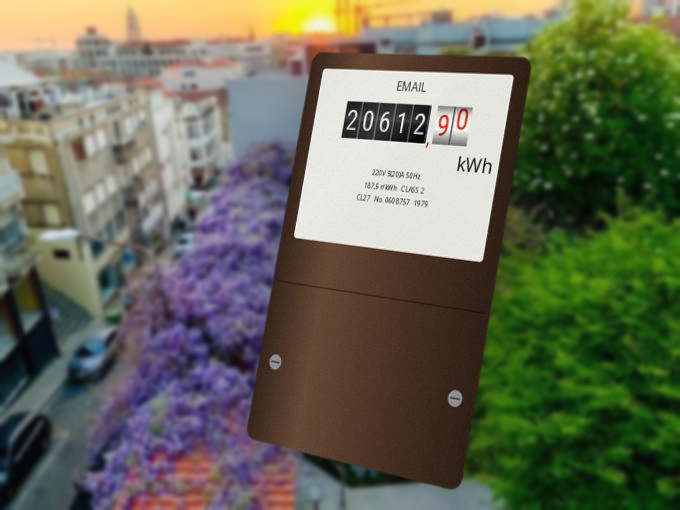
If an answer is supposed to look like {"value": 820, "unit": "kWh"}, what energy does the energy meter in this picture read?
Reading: {"value": 20612.90, "unit": "kWh"}
